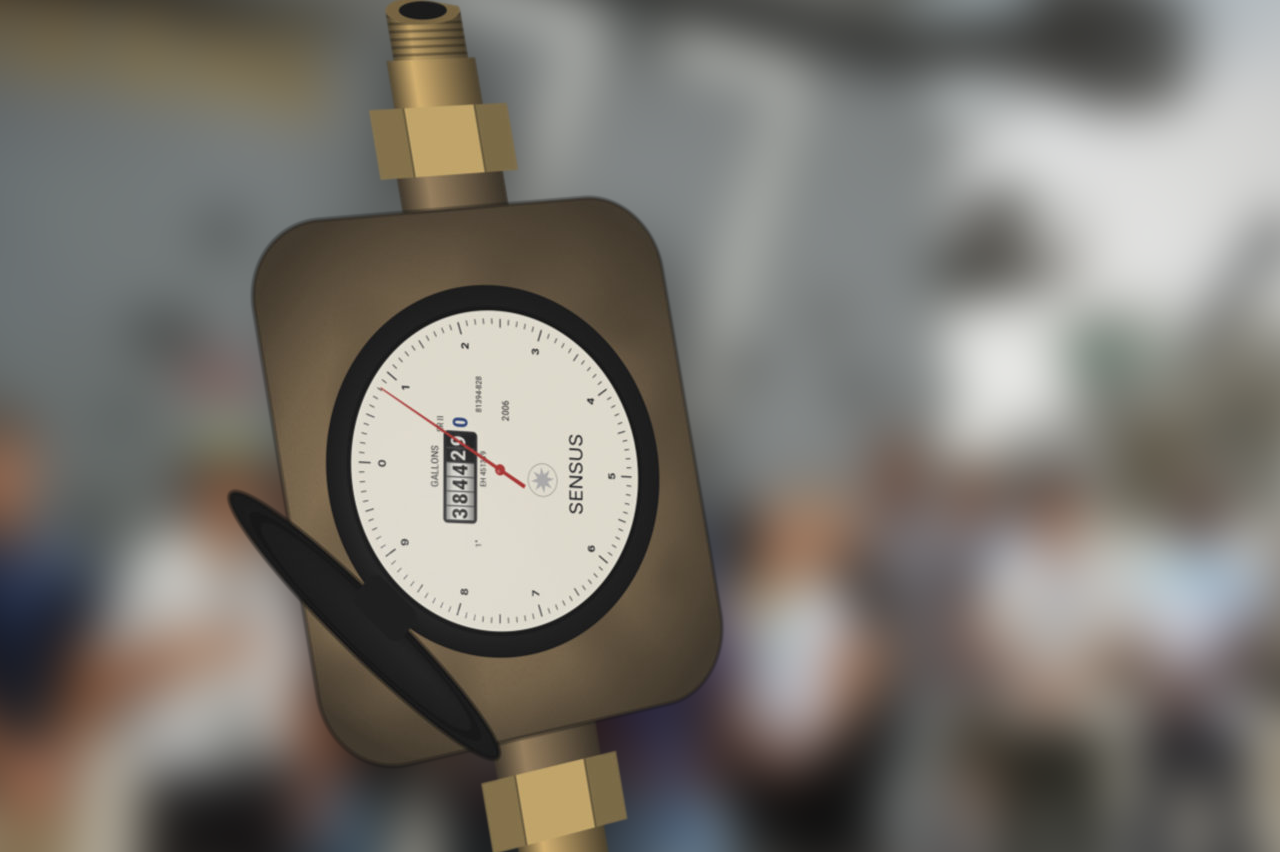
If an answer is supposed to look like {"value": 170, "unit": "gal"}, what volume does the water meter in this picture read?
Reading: {"value": 3844290.8, "unit": "gal"}
